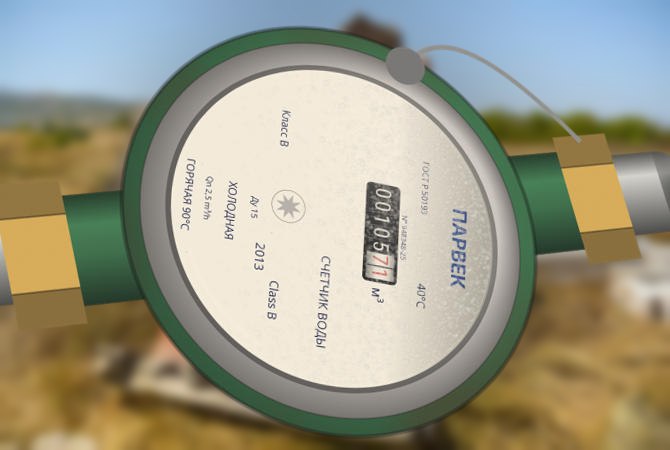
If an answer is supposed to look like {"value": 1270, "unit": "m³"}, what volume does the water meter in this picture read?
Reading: {"value": 105.71, "unit": "m³"}
